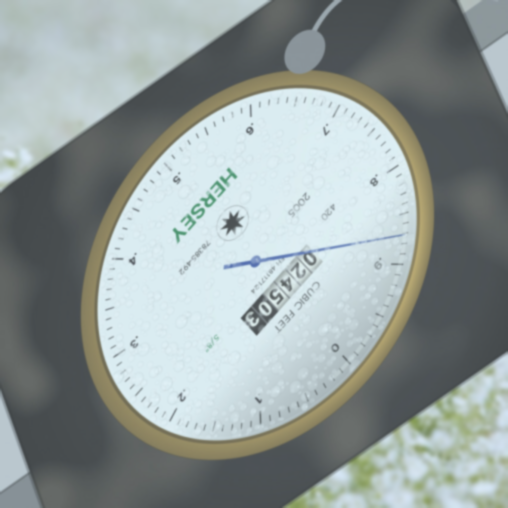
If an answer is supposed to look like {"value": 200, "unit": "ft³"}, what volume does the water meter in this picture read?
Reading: {"value": 24502.87, "unit": "ft³"}
